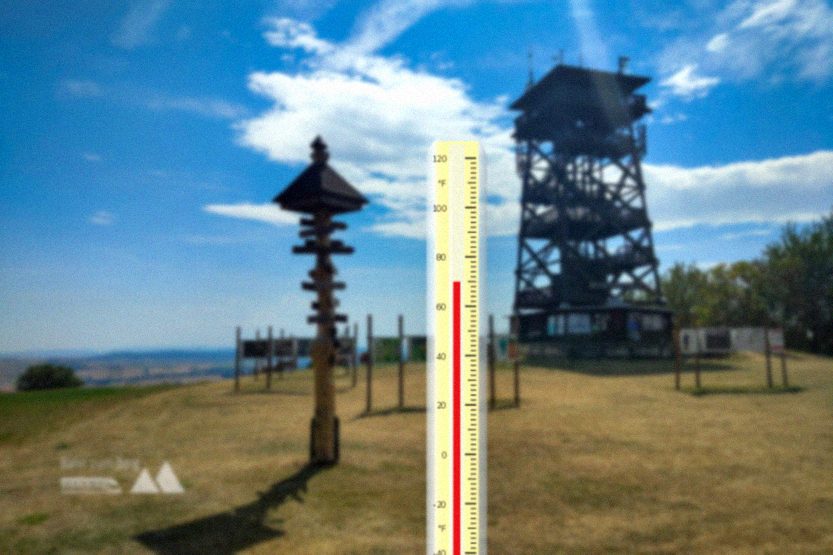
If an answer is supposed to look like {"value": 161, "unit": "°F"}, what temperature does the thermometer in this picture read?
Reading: {"value": 70, "unit": "°F"}
